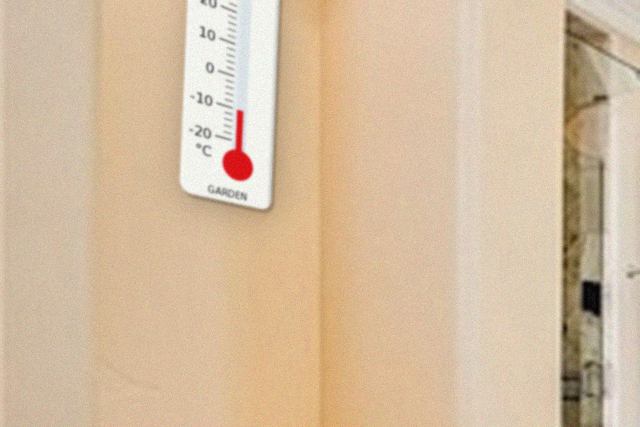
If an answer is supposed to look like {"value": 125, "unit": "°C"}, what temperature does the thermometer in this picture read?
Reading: {"value": -10, "unit": "°C"}
